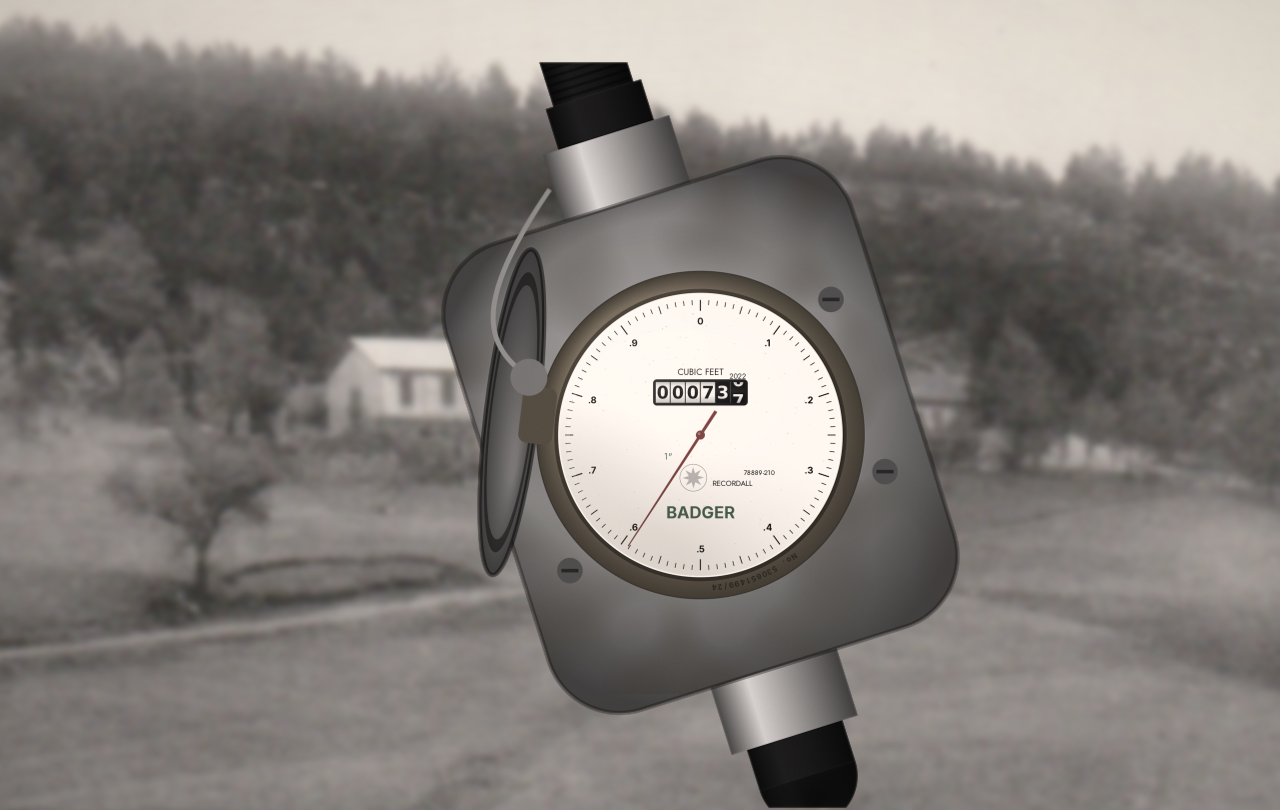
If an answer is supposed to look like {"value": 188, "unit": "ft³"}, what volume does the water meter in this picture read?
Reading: {"value": 736.59, "unit": "ft³"}
